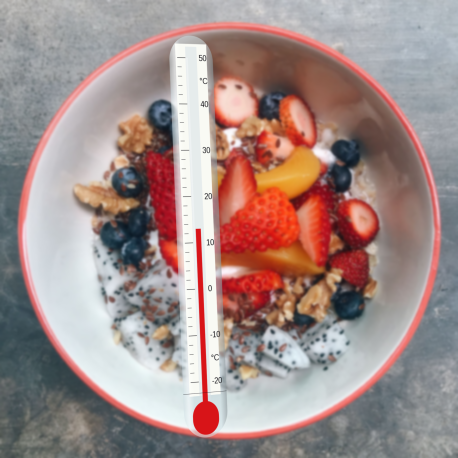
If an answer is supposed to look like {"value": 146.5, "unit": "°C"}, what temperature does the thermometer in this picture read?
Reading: {"value": 13, "unit": "°C"}
